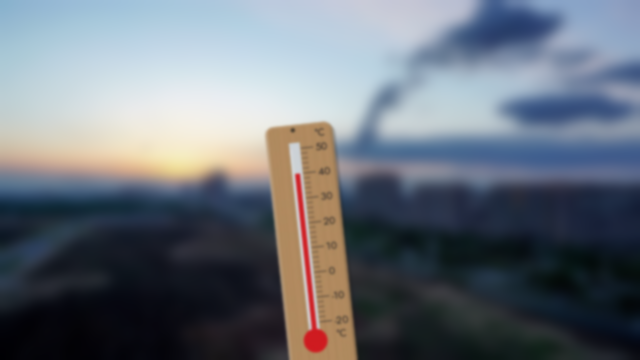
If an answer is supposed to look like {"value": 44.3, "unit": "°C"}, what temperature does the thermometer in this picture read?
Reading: {"value": 40, "unit": "°C"}
